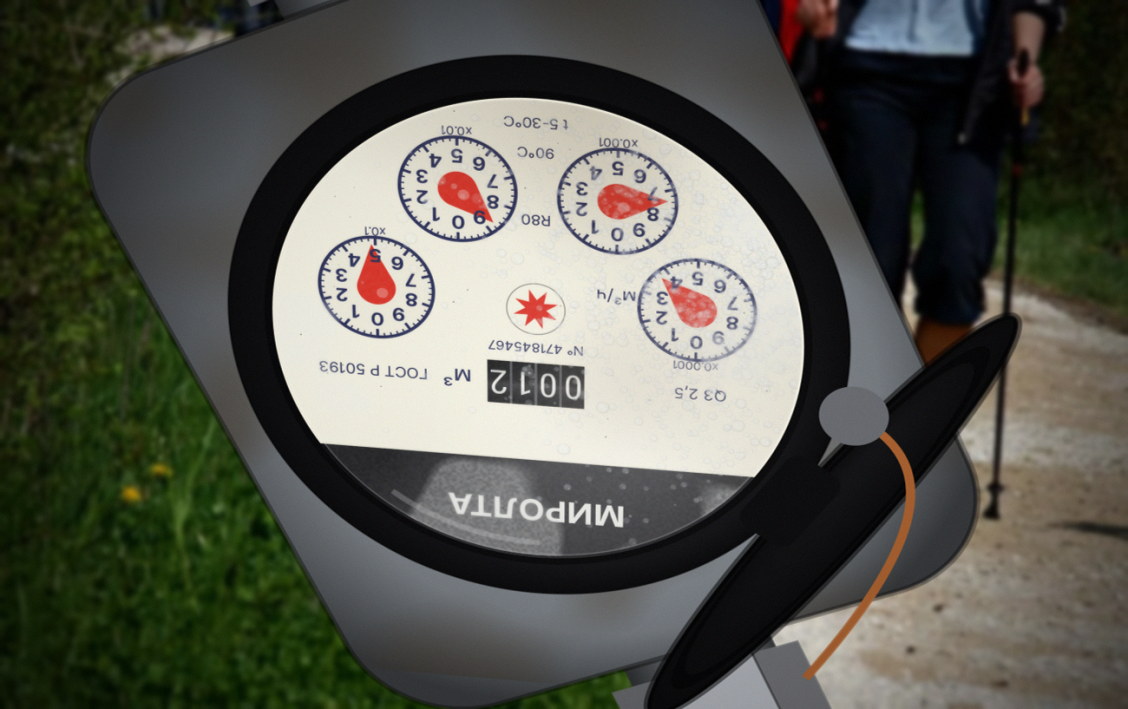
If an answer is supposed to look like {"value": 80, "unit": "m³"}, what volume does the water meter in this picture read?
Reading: {"value": 12.4873, "unit": "m³"}
